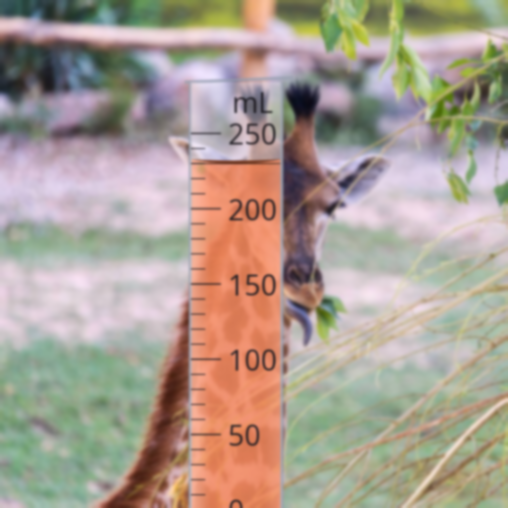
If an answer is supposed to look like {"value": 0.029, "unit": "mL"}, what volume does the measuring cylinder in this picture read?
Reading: {"value": 230, "unit": "mL"}
